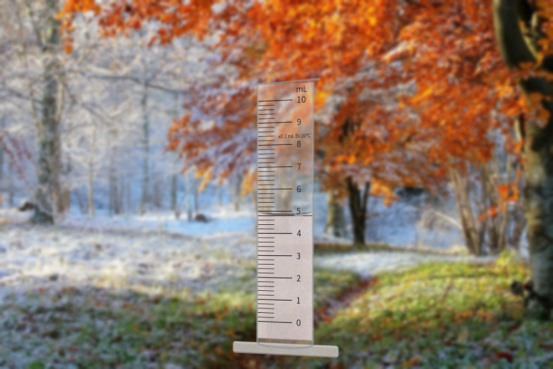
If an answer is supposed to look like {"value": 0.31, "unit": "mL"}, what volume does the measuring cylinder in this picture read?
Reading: {"value": 4.8, "unit": "mL"}
